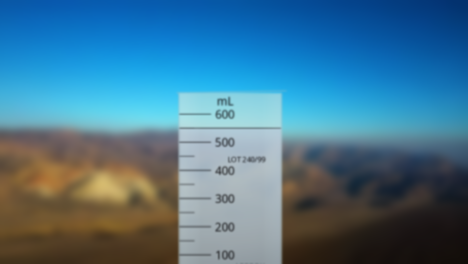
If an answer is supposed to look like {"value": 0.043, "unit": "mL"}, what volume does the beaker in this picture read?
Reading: {"value": 550, "unit": "mL"}
